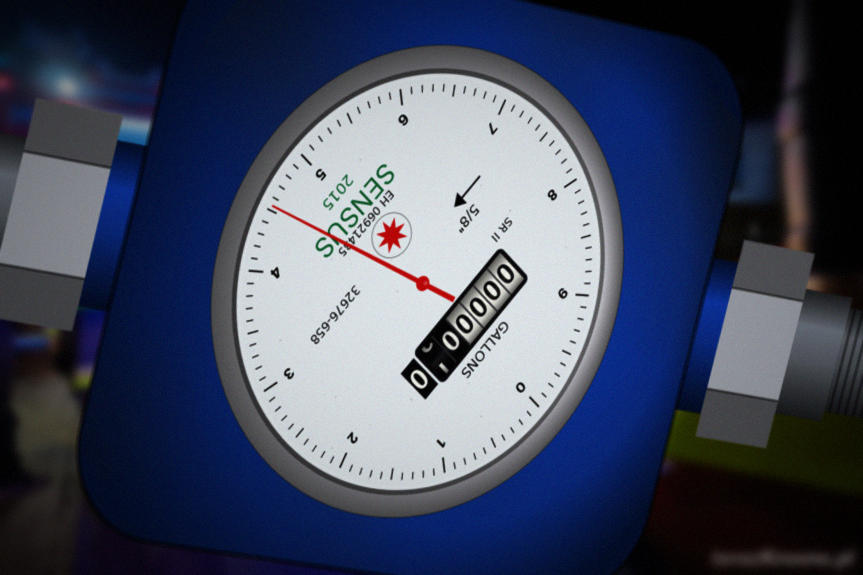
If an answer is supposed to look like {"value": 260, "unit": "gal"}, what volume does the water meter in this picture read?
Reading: {"value": 14.5, "unit": "gal"}
